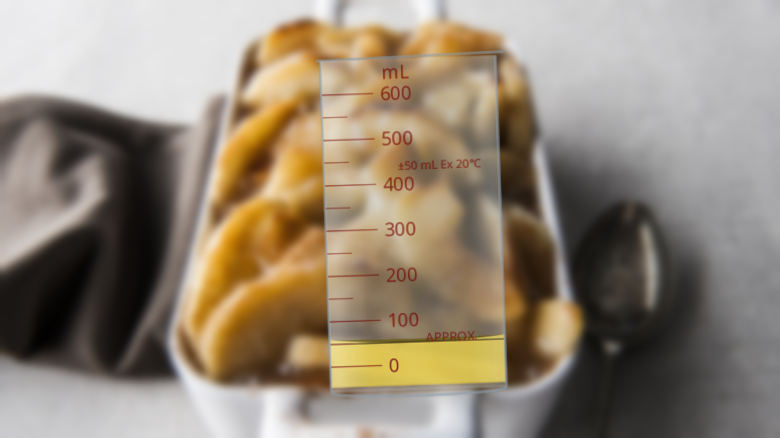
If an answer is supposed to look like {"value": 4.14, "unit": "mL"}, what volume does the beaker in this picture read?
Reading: {"value": 50, "unit": "mL"}
